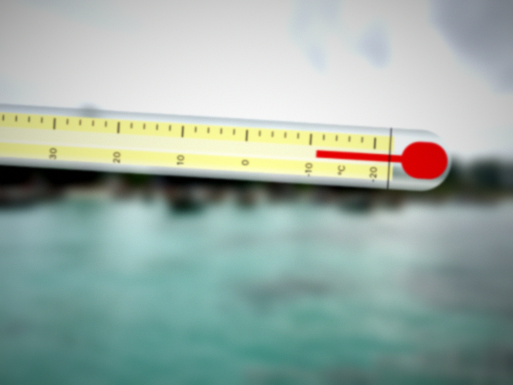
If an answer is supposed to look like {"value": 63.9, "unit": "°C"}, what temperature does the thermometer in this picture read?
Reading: {"value": -11, "unit": "°C"}
